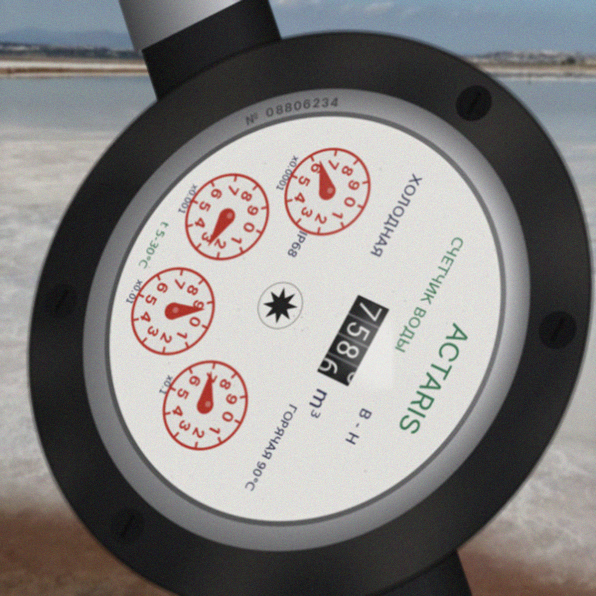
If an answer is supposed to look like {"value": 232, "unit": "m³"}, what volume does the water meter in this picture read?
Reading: {"value": 7585.6926, "unit": "m³"}
